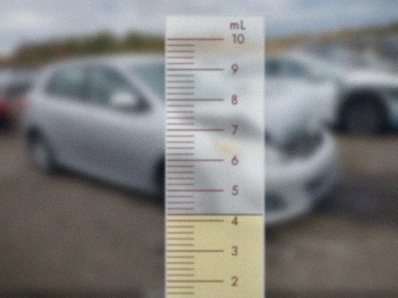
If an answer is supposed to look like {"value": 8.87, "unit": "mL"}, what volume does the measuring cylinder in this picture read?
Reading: {"value": 4.2, "unit": "mL"}
